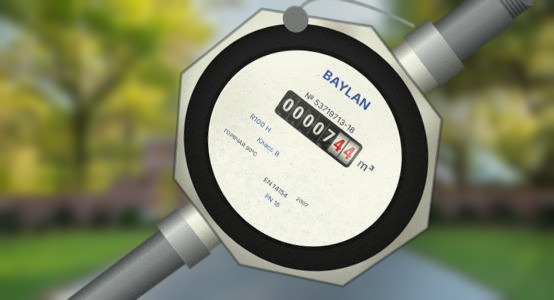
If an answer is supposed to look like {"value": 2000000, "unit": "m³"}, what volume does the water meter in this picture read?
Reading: {"value": 7.44, "unit": "m³"}
